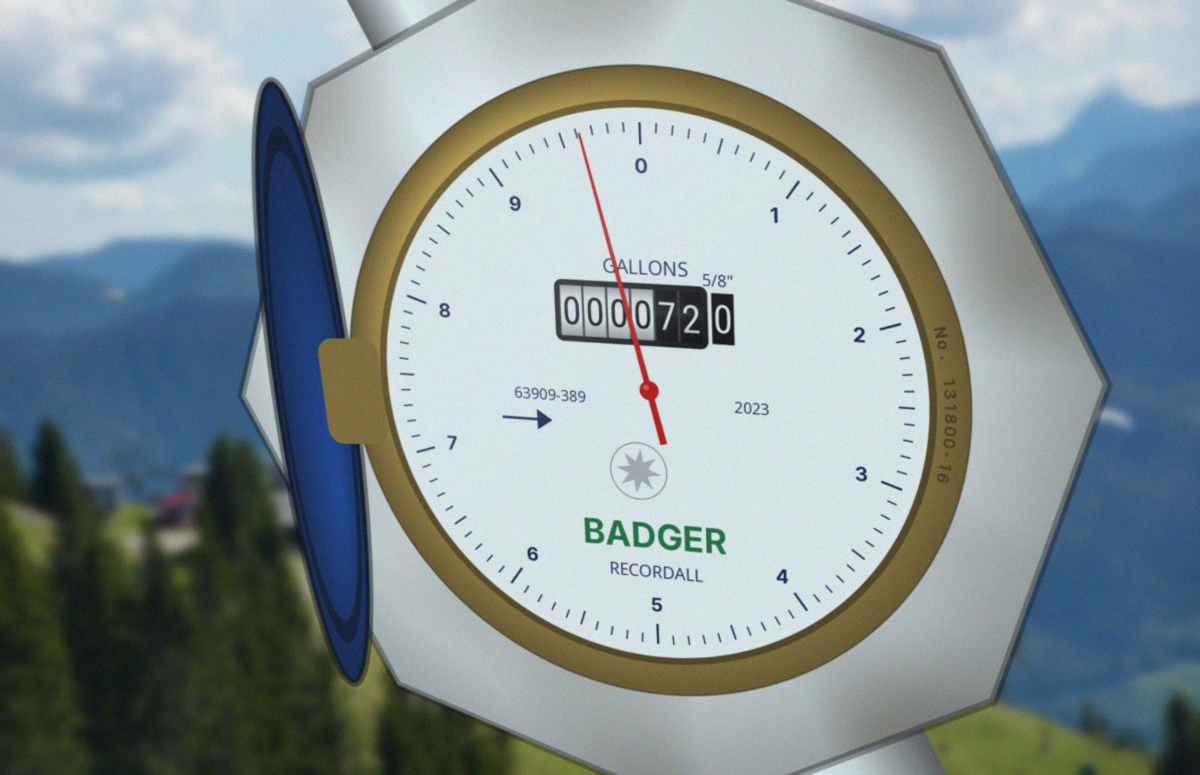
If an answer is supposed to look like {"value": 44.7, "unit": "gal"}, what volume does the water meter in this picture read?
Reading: {"value": 719.6, "unit": "gal"}
